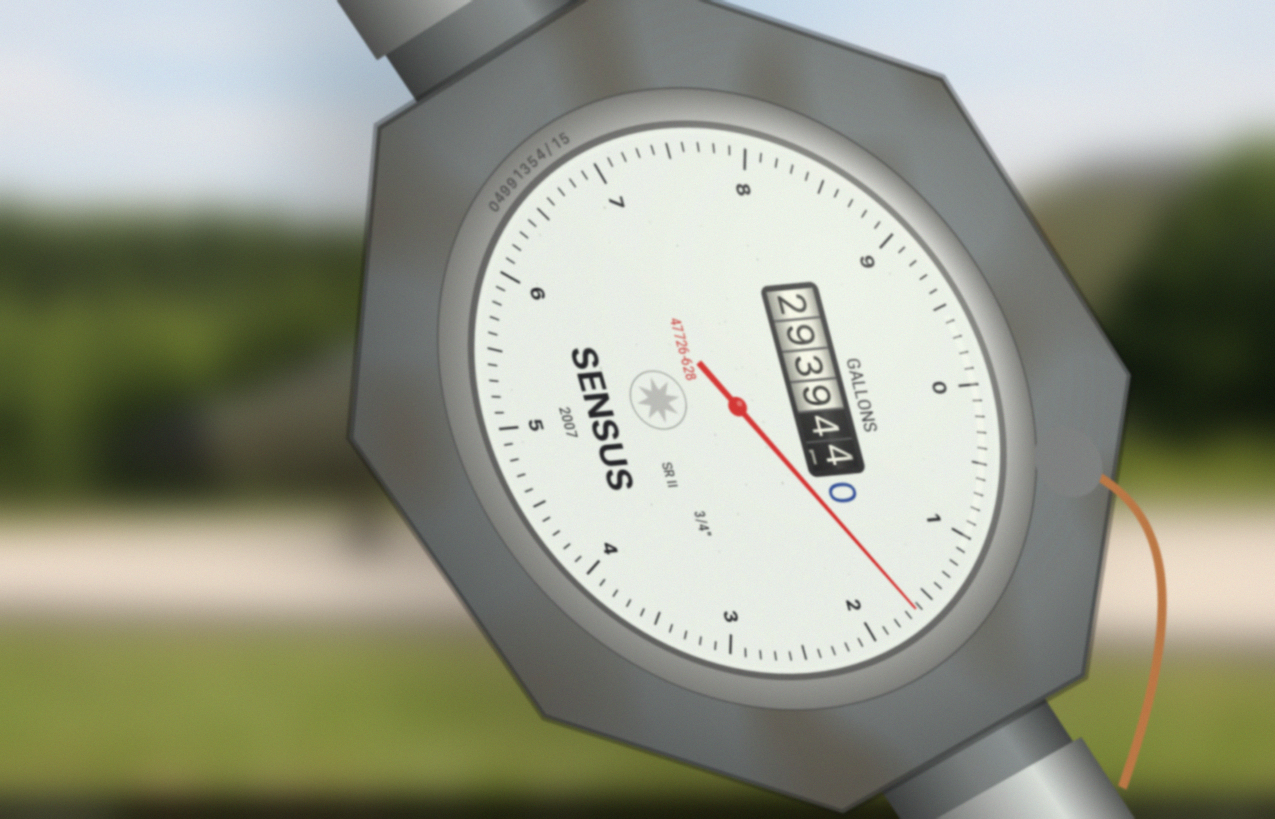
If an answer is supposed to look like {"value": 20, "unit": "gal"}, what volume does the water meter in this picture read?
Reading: {"value": 2939441.6, "unit": "gal"}
